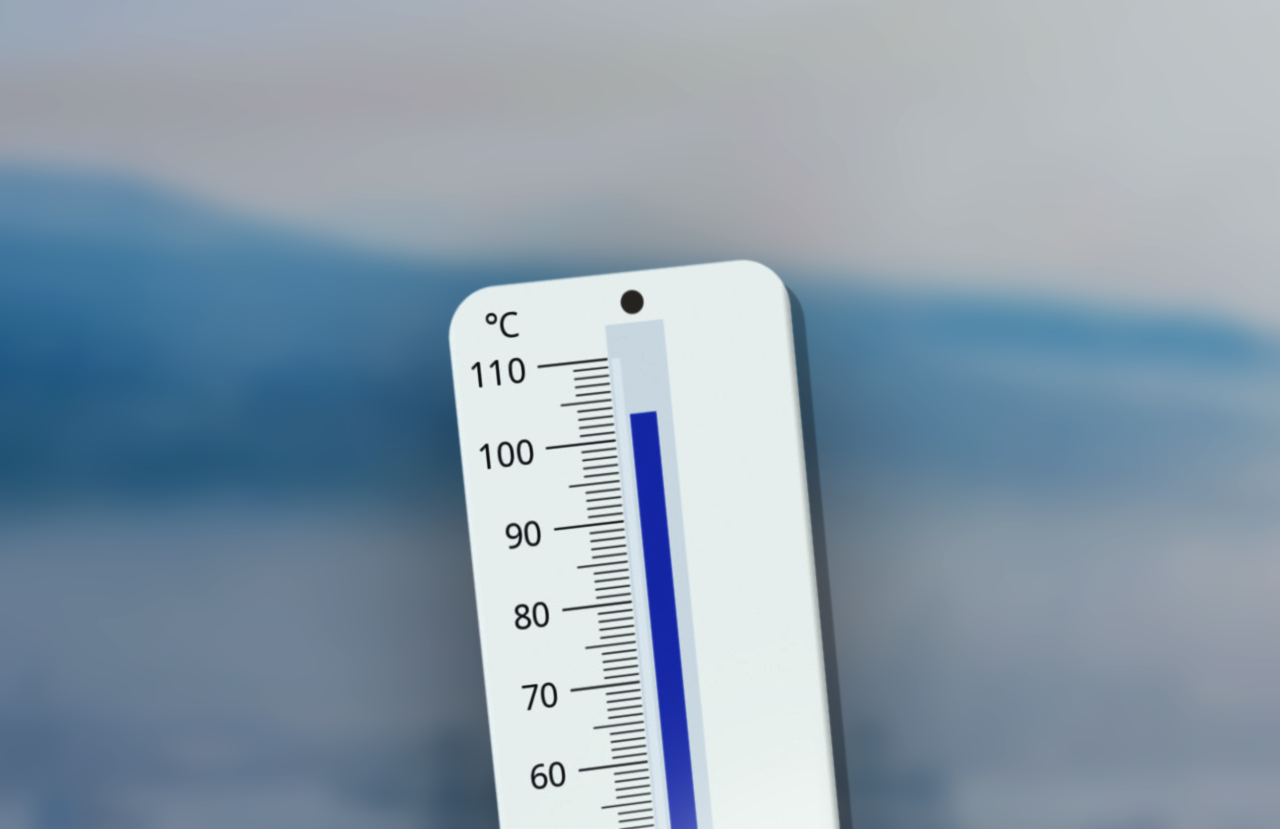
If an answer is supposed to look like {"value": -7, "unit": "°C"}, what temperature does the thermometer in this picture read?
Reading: {"value": 103, "unit": "°C"}
